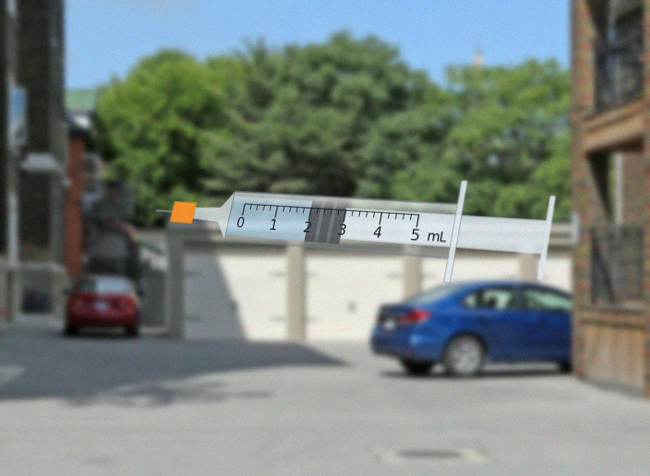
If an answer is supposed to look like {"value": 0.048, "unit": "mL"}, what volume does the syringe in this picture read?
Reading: {"value": 2, "unit": "mL"}
